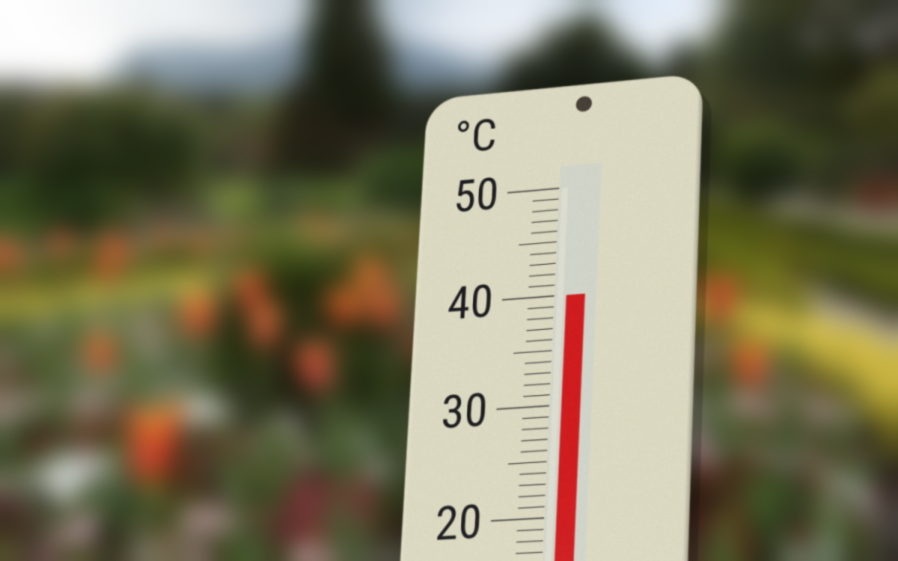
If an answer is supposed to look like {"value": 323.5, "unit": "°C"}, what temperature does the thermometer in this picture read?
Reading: {"value": 40, "unit": "°C"}
